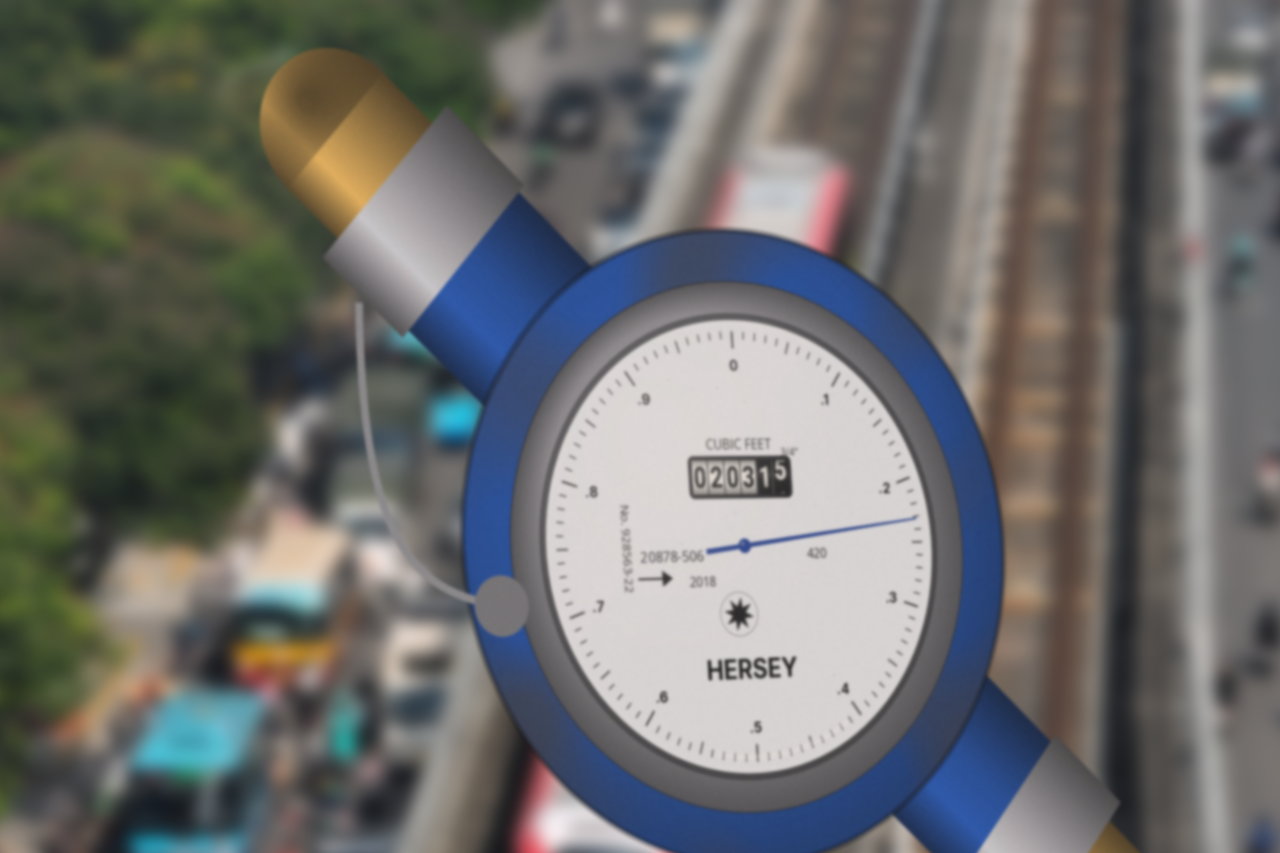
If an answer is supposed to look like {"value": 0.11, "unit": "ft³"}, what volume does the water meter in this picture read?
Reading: {"value": 20315.23, "unit": "ft³"}
